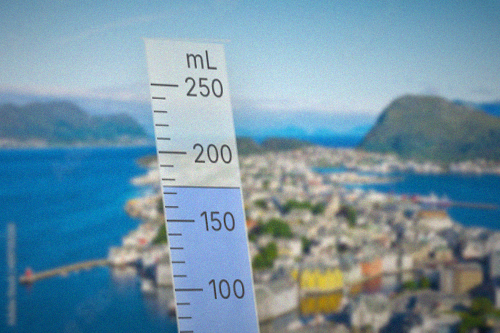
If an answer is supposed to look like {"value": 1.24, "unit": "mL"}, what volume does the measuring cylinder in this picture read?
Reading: {"value": 175, "unit": "mL"}
